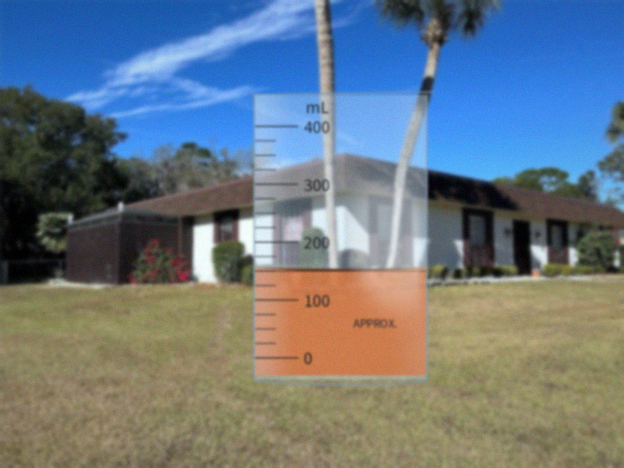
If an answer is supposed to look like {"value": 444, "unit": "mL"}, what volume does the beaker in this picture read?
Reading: {"value": 150, "unit": "mL"}
